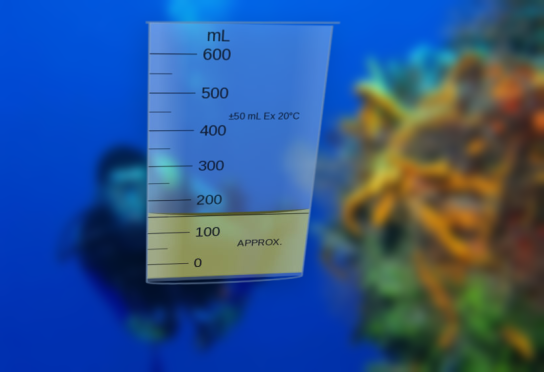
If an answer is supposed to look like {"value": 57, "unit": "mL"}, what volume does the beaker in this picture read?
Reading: {"value": 150, "unit": "mL"}
